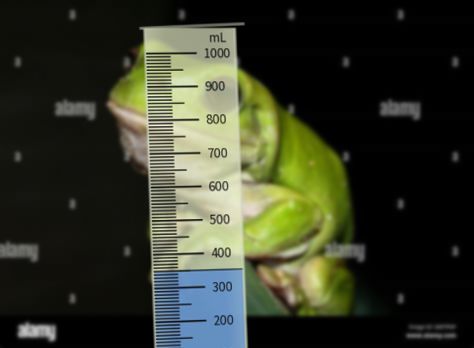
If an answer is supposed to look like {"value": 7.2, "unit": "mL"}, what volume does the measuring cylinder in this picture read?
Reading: {"value": 350, "unit": "mL"}
